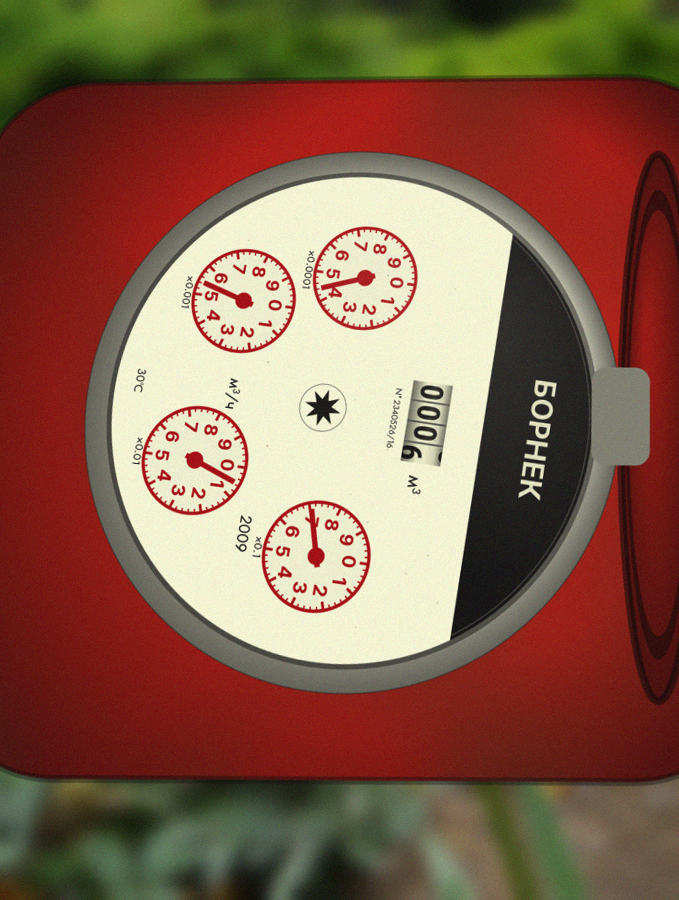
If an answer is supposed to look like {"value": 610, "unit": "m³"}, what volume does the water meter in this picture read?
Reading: {"value": 5.7054, "unit": "m³"}
